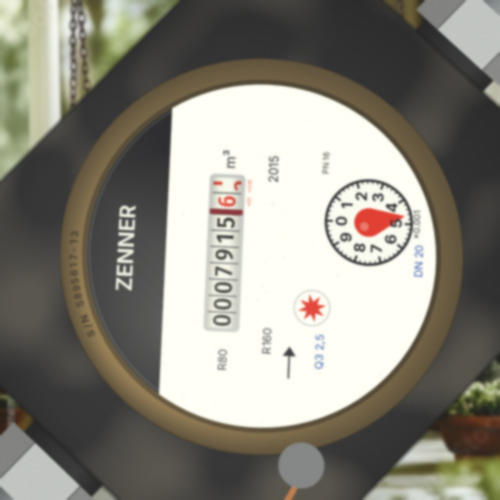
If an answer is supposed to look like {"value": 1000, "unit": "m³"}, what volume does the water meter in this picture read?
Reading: {"value": 7915.614, "unit": "m³"}
